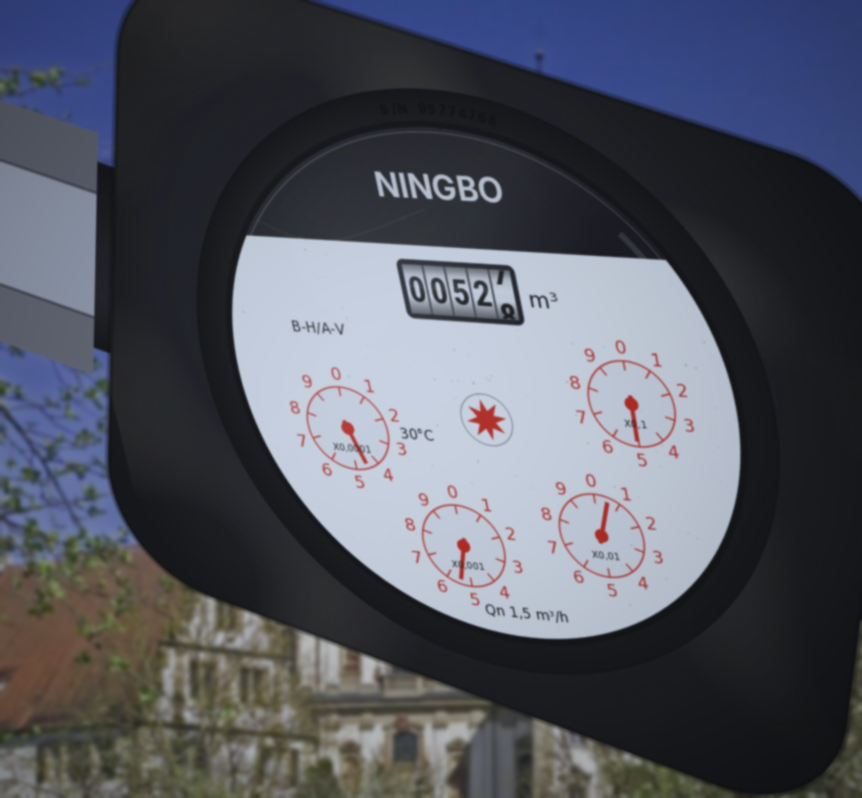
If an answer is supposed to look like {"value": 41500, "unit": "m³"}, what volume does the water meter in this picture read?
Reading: {"value": 527.5054, "unit": "m³"}
